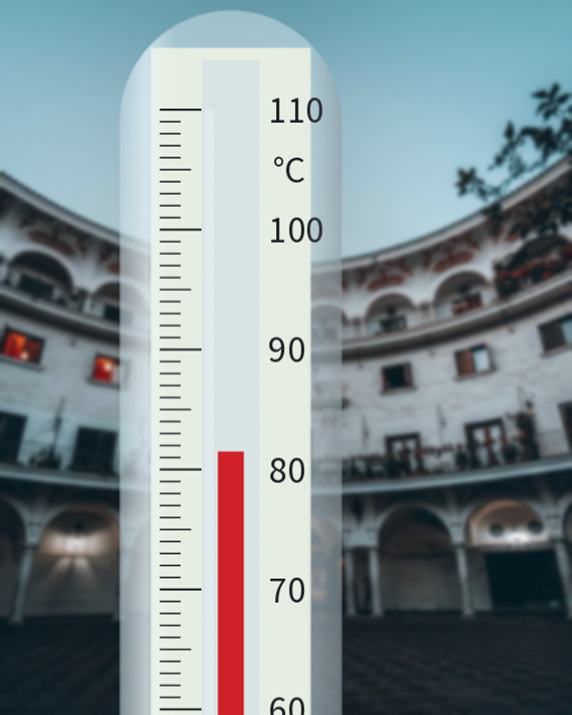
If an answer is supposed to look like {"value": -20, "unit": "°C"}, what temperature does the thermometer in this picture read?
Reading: {"value": 81.5, "unit": "°C"}
